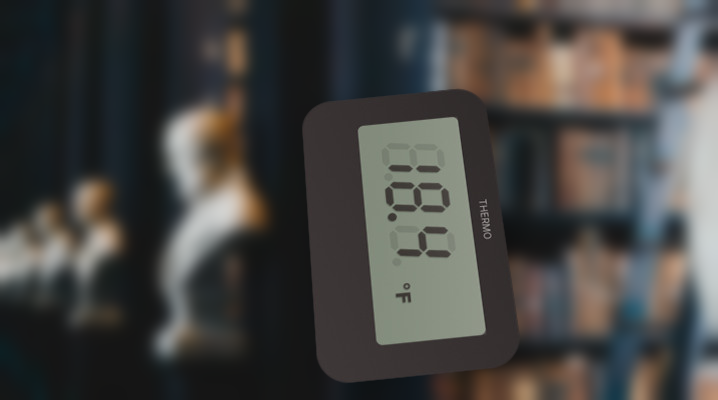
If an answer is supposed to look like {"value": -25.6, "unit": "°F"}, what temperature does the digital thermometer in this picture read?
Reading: {"value": 18.4, "unit": "°F"}
